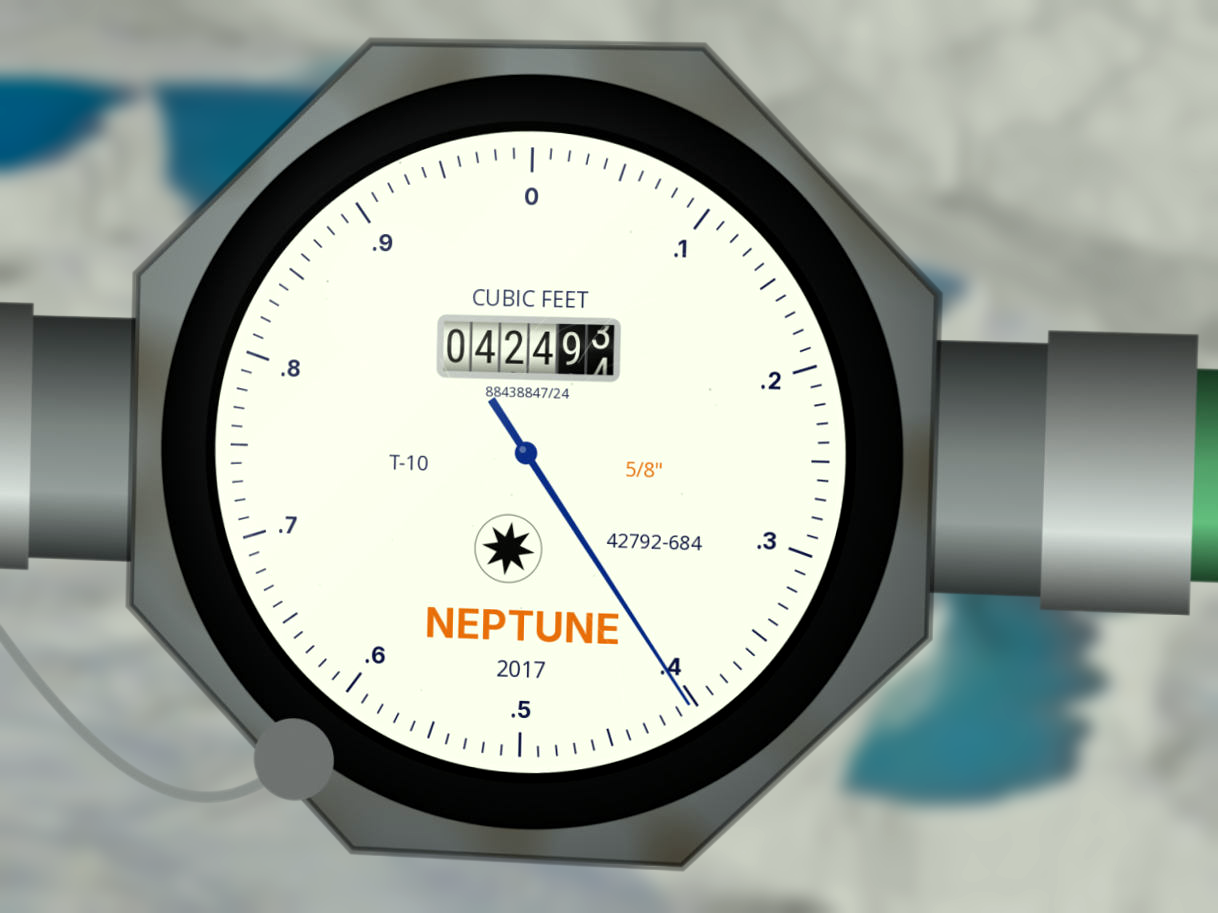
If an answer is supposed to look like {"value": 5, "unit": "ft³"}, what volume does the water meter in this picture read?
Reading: {"value": 42493.40, "unit": "ft³"}
